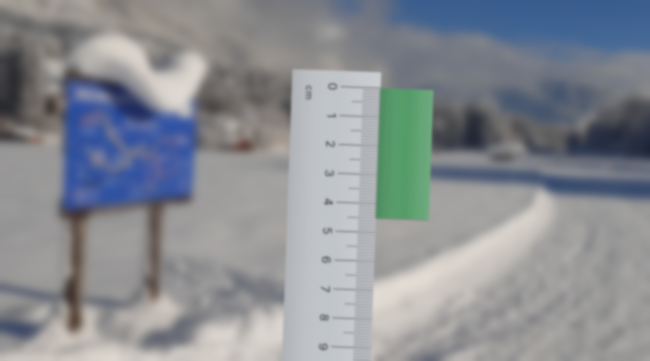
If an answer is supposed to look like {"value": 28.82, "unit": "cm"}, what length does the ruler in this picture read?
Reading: {"value": 4.5, "unit": "cm"}
